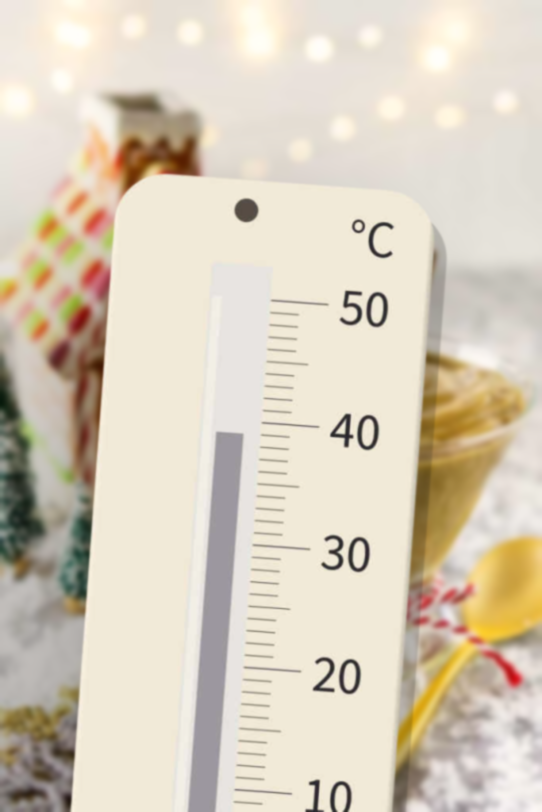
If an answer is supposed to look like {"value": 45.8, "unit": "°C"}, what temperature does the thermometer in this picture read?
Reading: {"value": 39, "unit": "°C"}
